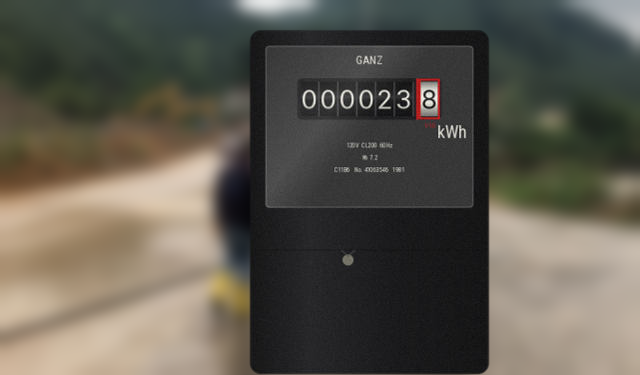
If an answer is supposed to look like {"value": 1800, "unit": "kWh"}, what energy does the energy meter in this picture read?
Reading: {"value": 23.8, "unit": "kWh"}
